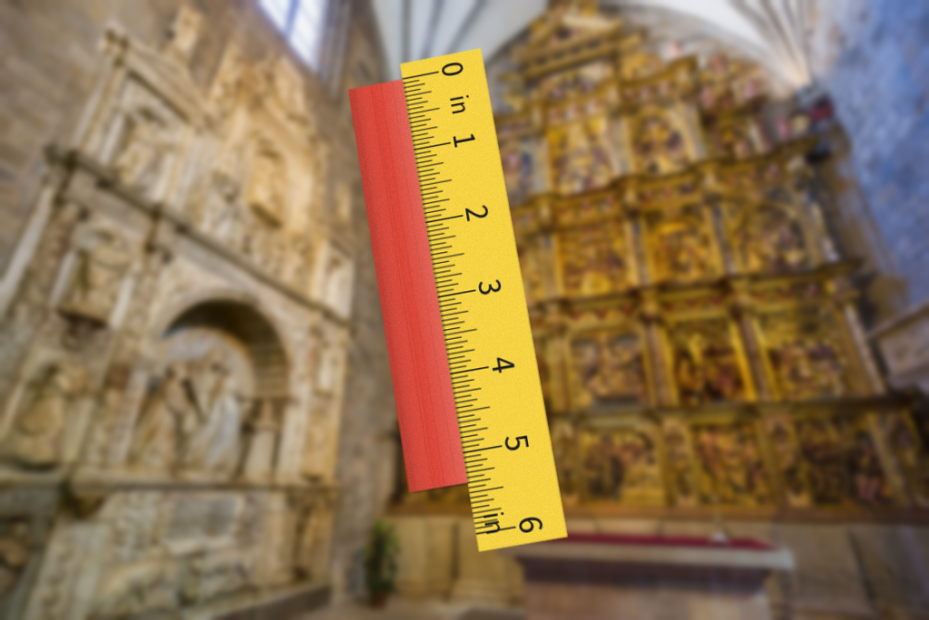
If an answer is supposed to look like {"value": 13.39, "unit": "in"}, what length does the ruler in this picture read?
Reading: {"value": 5.375, "unit": "in"}
